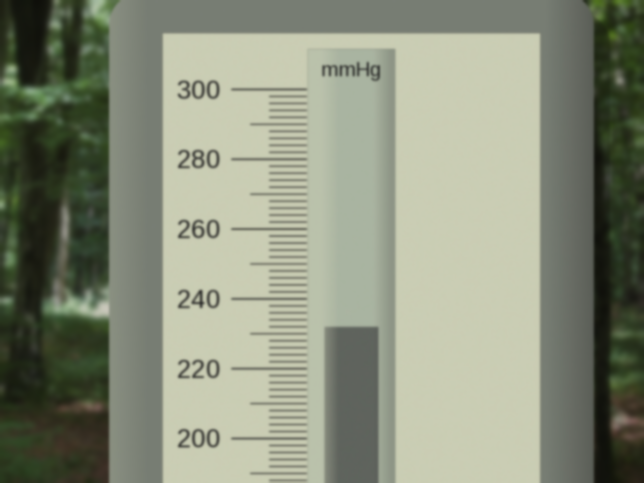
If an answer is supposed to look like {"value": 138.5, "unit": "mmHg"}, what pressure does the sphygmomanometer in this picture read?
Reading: {"value": 232, "unit": "mmHg"}
